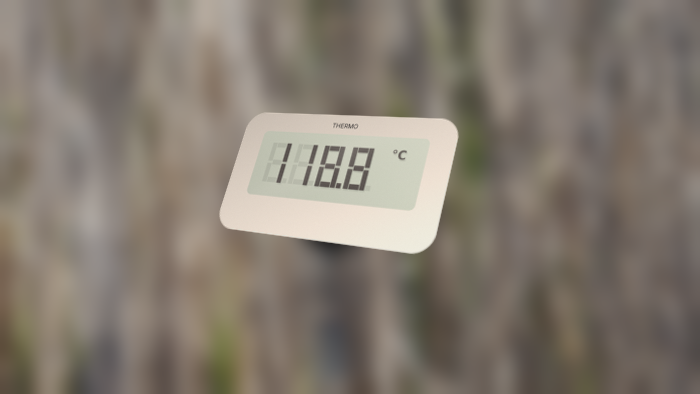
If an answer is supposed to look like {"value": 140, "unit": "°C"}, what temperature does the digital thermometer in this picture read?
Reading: {"value": 118.8, "unit": "°C"}
